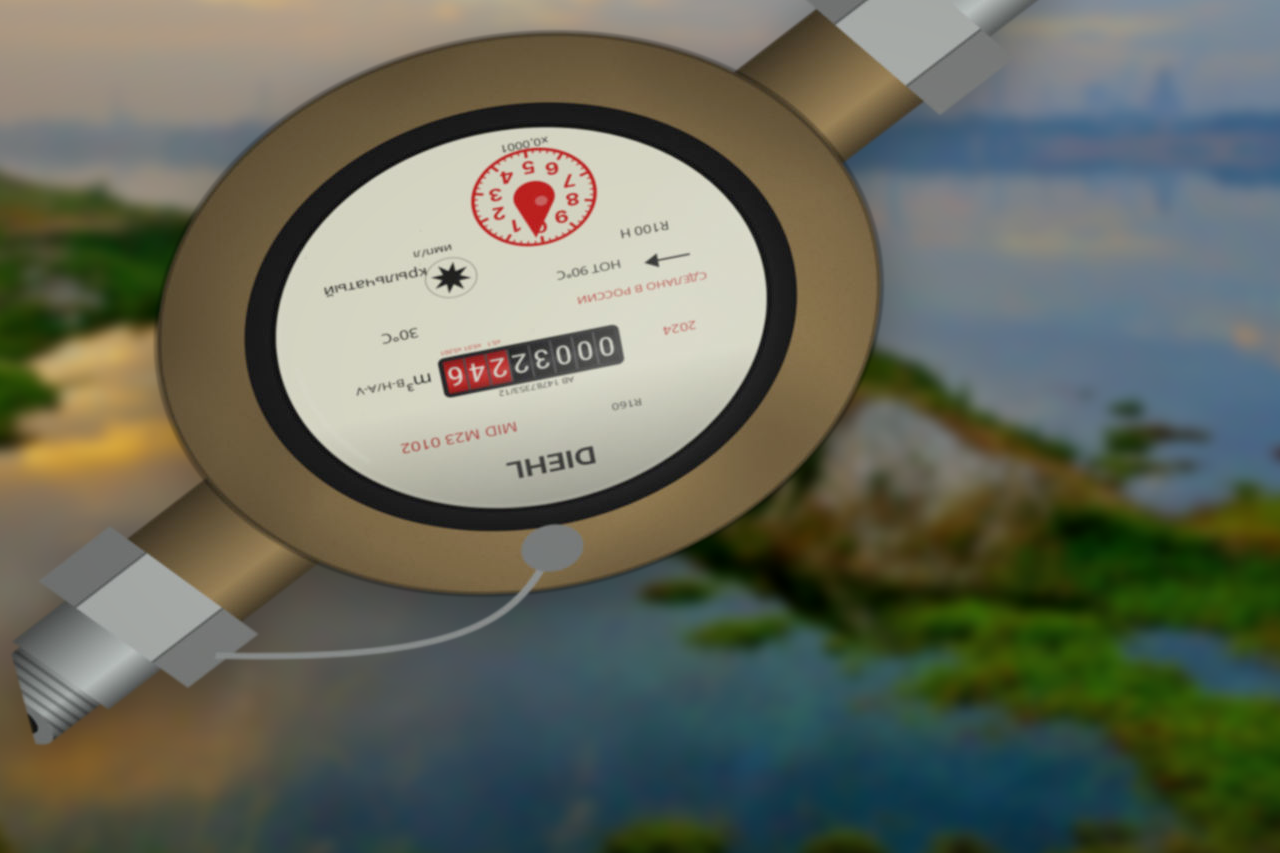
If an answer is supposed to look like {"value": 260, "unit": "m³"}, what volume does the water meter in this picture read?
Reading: {"value": 32.2460, "unit": "m³"}
